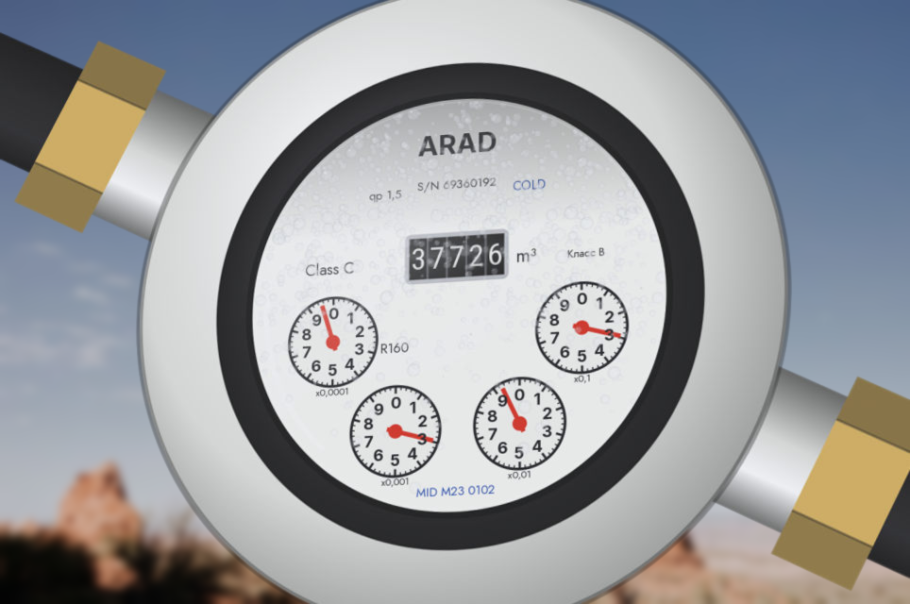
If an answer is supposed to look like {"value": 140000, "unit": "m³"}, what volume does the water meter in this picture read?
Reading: {"value": 37726.2929, "unit": "m³"}
